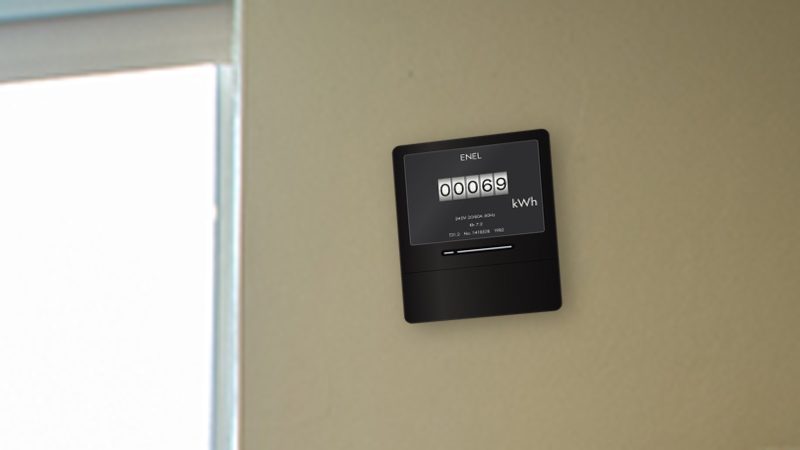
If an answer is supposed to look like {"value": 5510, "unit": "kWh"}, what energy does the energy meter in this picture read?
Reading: {"value": 69, "unit": "kWh"}
